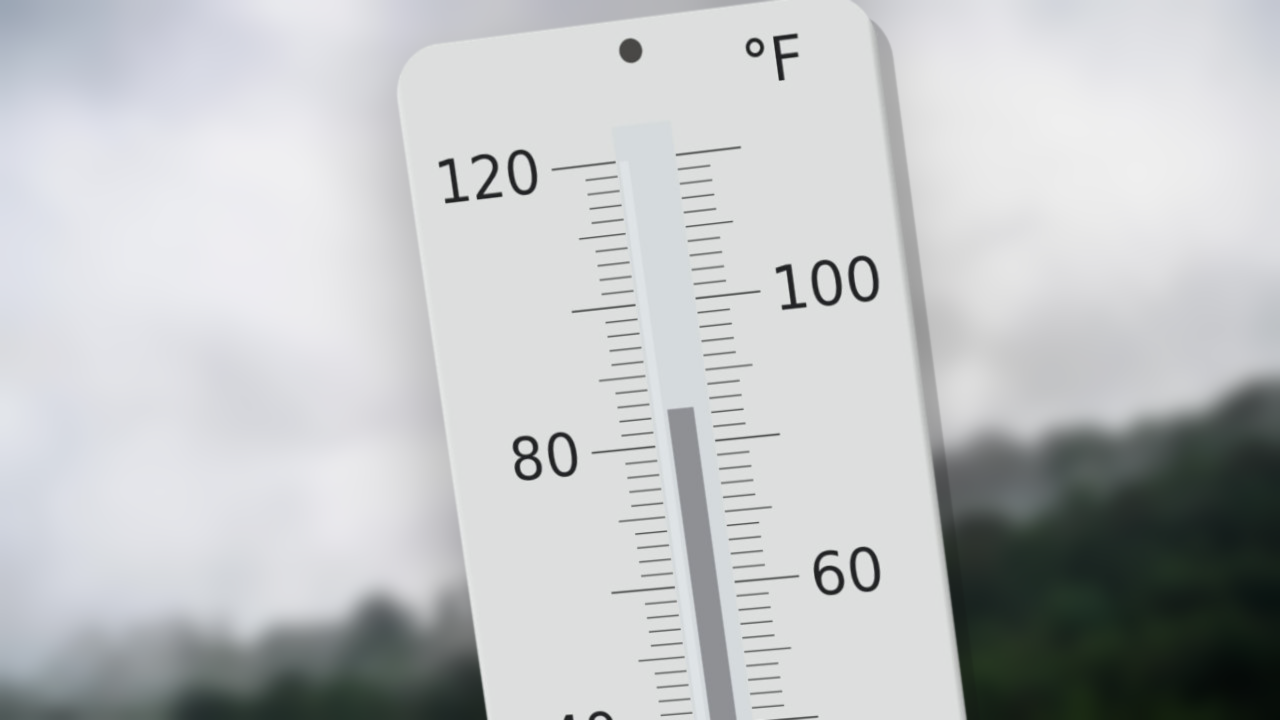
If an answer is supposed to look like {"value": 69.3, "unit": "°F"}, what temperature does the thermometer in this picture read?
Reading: {"value": 85, "unit": "°F"}
